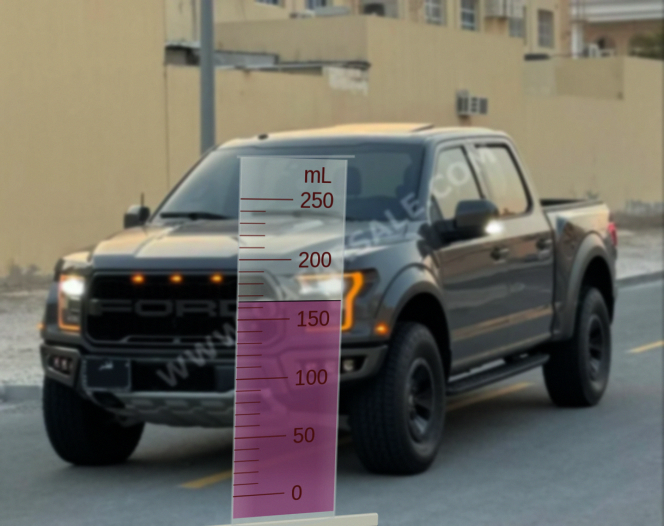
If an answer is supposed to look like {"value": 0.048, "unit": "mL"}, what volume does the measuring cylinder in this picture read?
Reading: {"value": 165, "unit": "mL"}
